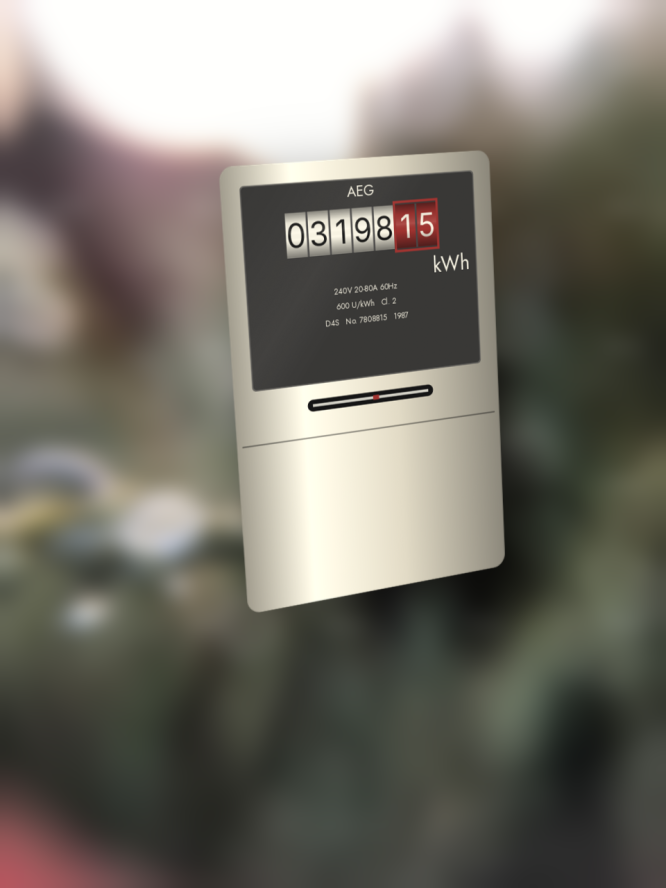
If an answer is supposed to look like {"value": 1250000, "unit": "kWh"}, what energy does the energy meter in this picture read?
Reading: {"value": 3198.15, "unit": "kWh"}
